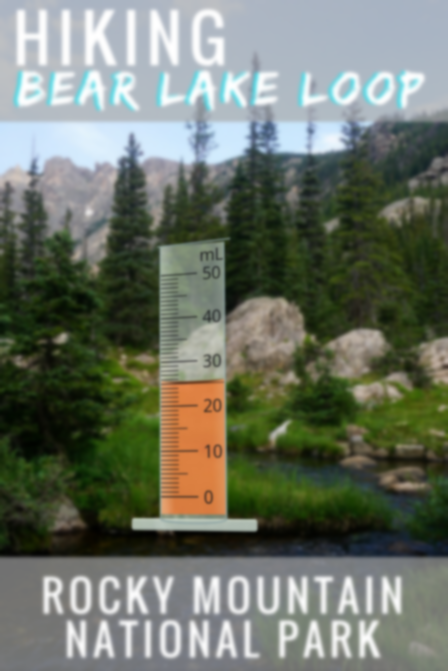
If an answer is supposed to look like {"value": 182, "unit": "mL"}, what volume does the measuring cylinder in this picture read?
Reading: {"value": 25, "unit": "mL"}
